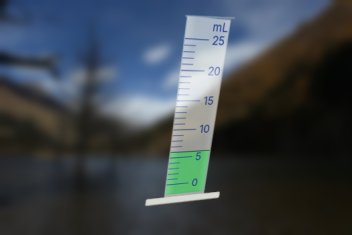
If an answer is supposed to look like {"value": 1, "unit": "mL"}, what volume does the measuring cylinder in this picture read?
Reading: {"value": 6, "unit": "mL"}
